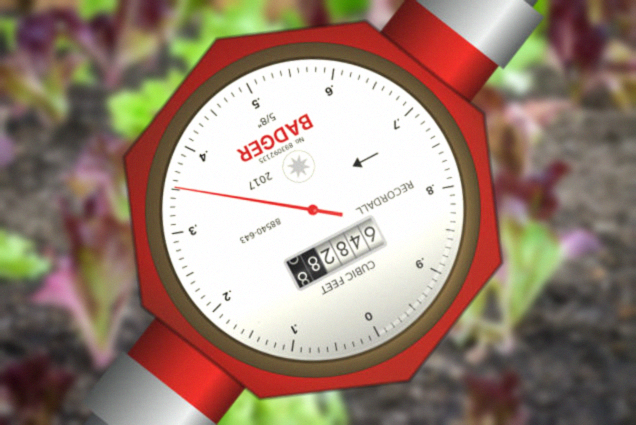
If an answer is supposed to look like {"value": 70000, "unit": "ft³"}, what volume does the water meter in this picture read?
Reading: {"value": 648288.35, "unit": "ft³"}
